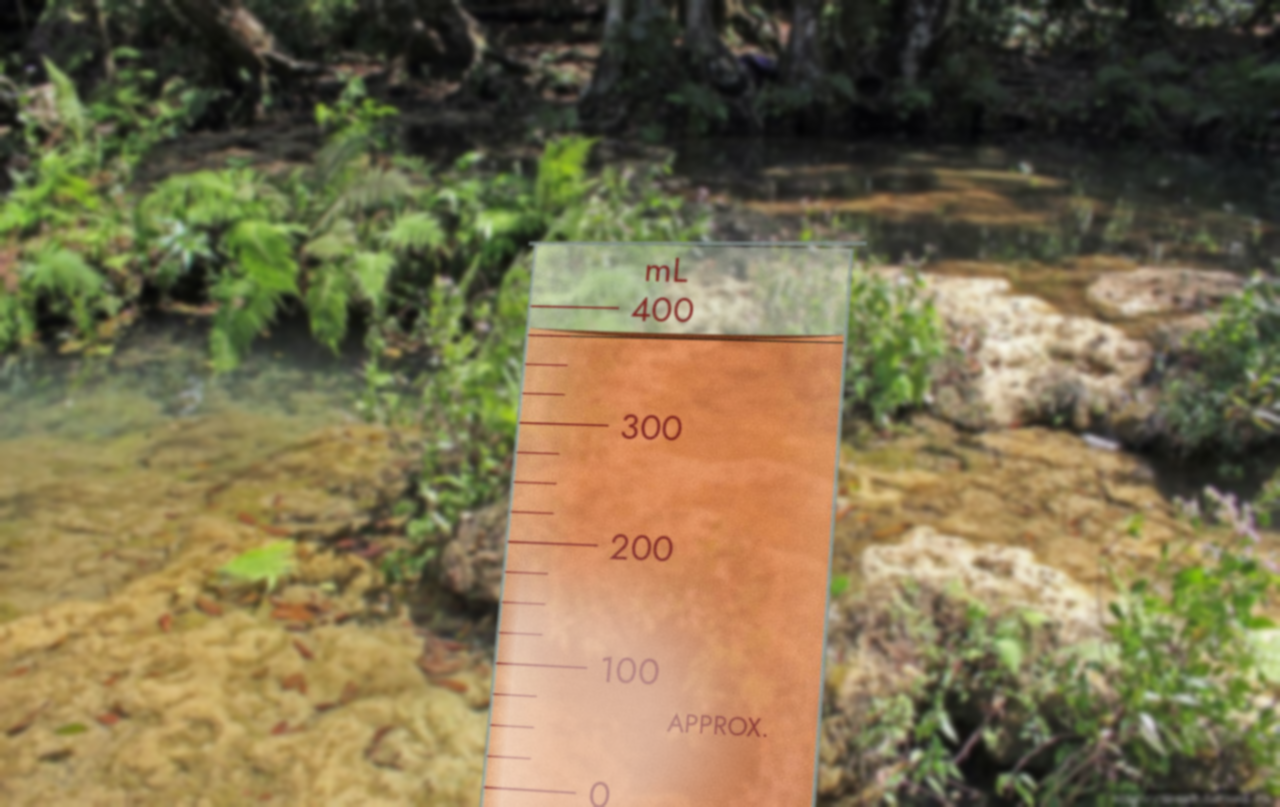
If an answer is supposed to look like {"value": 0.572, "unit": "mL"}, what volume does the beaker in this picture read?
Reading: {"value": 375, "unit": "mL"}
